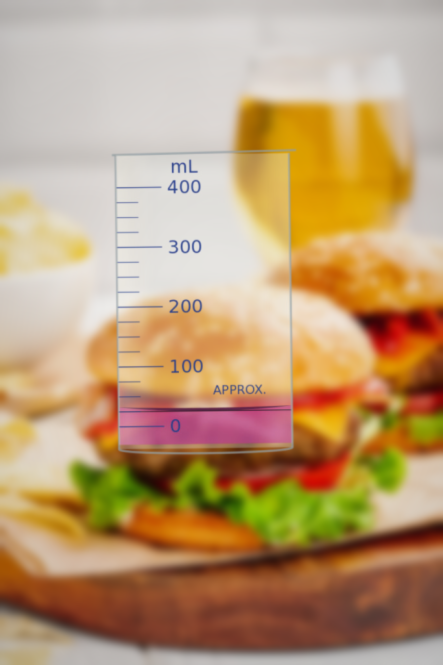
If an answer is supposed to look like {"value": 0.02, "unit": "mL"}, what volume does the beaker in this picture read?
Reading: {"value": 25, "unit": "mL"}
